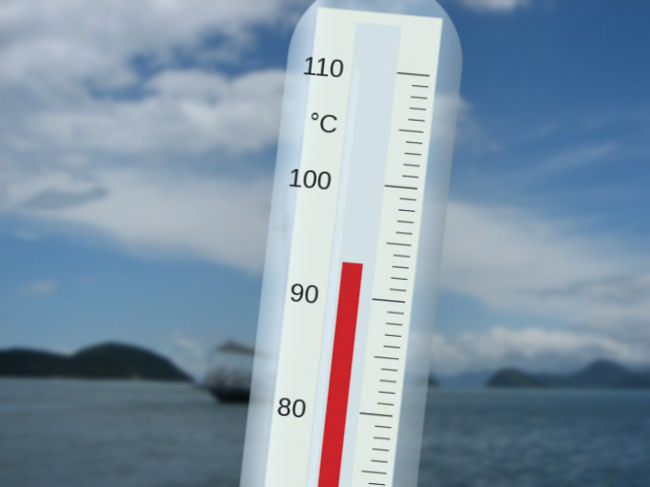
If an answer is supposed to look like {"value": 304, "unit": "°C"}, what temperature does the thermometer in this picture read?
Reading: {"value": 93, "unit": "°C"}
